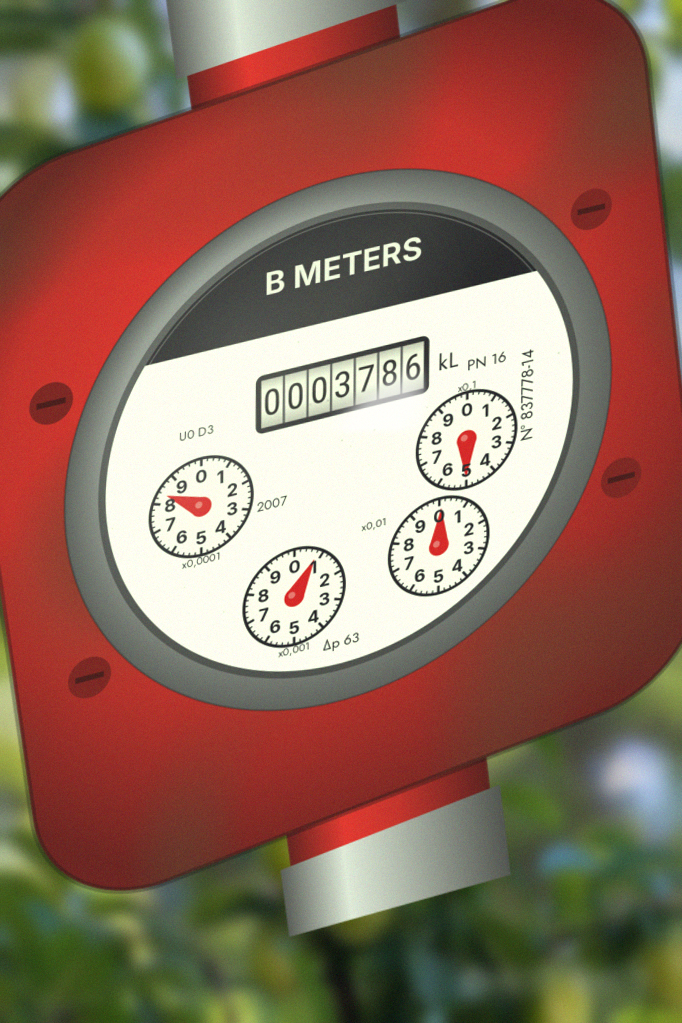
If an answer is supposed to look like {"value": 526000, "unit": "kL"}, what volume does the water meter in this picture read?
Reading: {"value": 3786.5008, "unit": "kL"}
